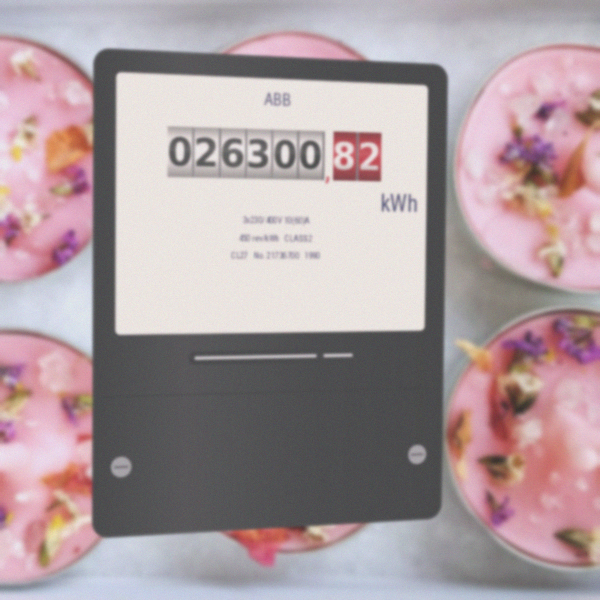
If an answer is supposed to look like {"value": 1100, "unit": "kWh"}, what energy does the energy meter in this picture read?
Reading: {"value": 26300.82, "unit": "kWh"}
